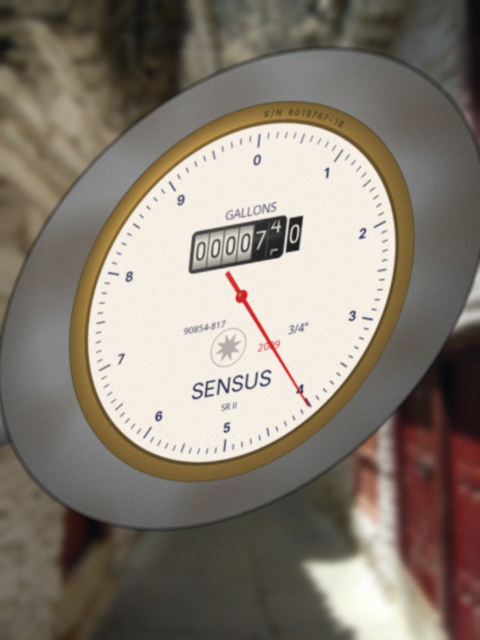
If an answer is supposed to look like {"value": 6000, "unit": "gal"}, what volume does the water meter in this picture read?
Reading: {"value": 744.0, "unit": "gal"}
